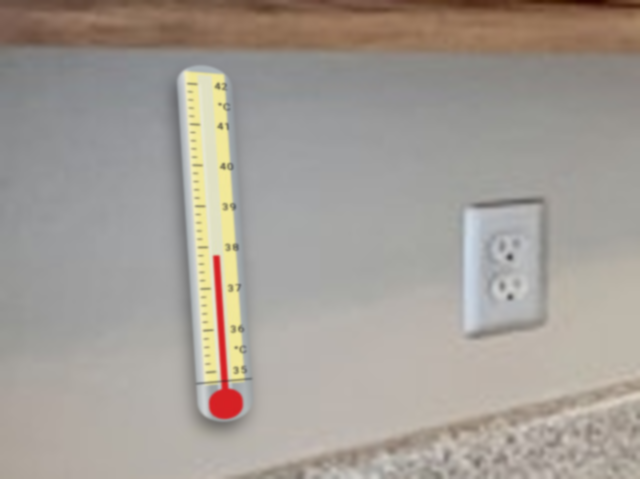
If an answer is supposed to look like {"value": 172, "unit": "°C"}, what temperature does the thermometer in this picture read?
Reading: {"value": 37.8, "unit": "°C"}
